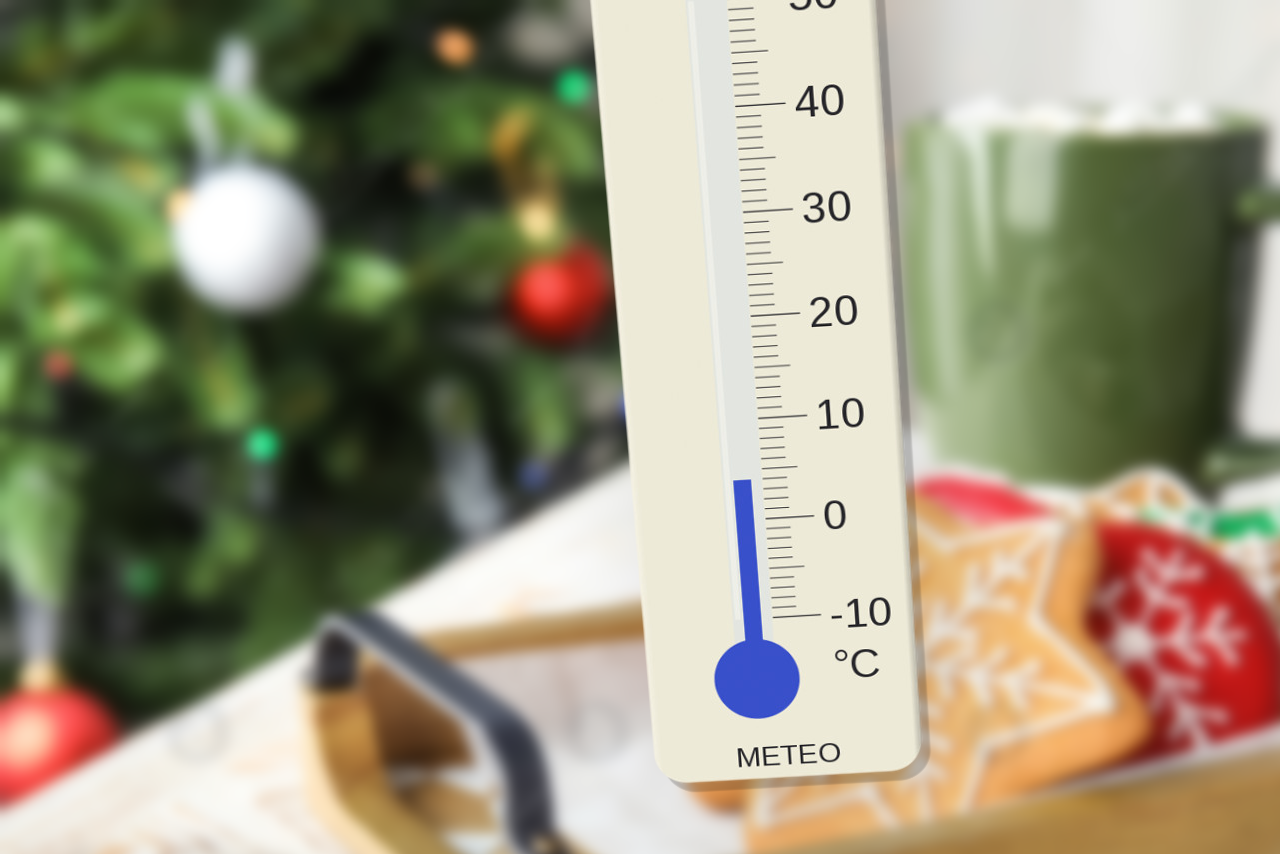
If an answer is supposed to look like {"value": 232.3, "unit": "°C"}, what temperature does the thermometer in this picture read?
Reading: {"value": 4, "unit": "°C"}
